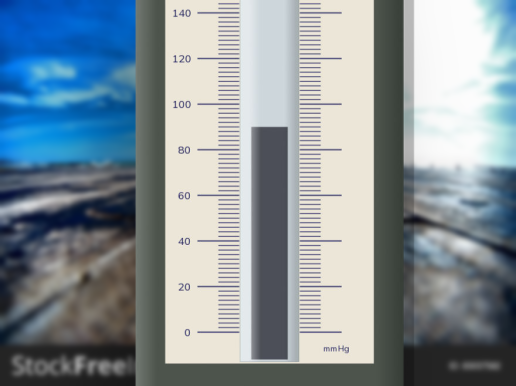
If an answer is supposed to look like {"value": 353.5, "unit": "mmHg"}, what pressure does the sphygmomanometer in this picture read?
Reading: {"value": 90, "unit": "mmHg"}
